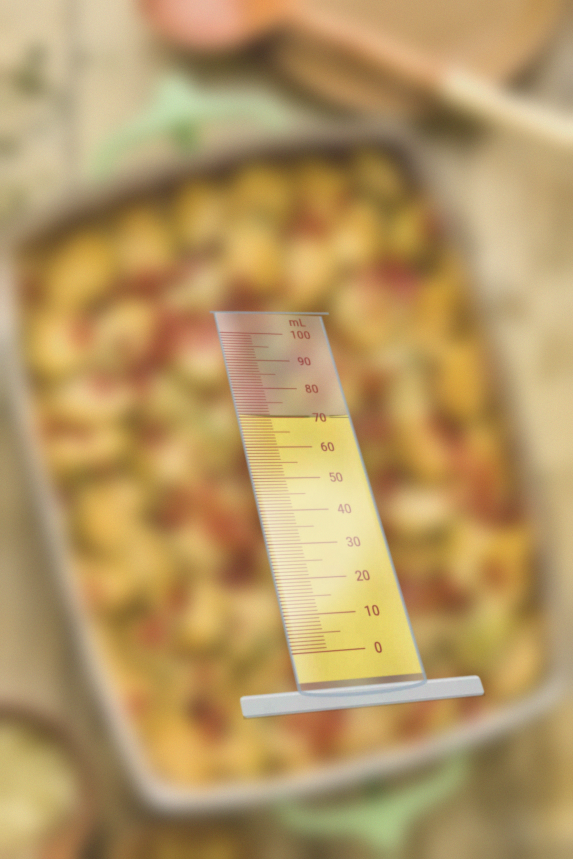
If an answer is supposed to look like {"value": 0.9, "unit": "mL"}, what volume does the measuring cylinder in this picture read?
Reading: {"value": 70, "unit": "mL"}
